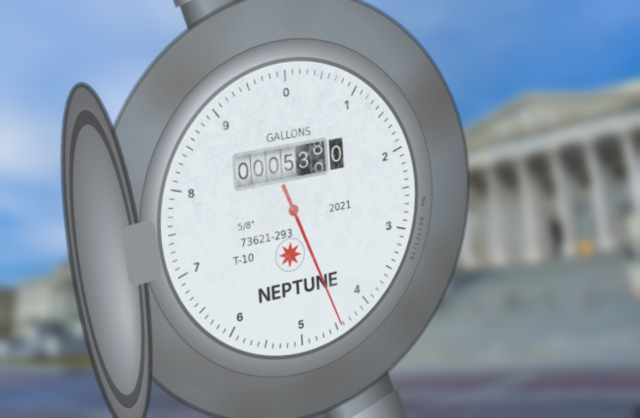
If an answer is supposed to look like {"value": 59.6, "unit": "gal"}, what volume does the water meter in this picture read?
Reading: {"value": 5384.4, "unit": "gal"}
